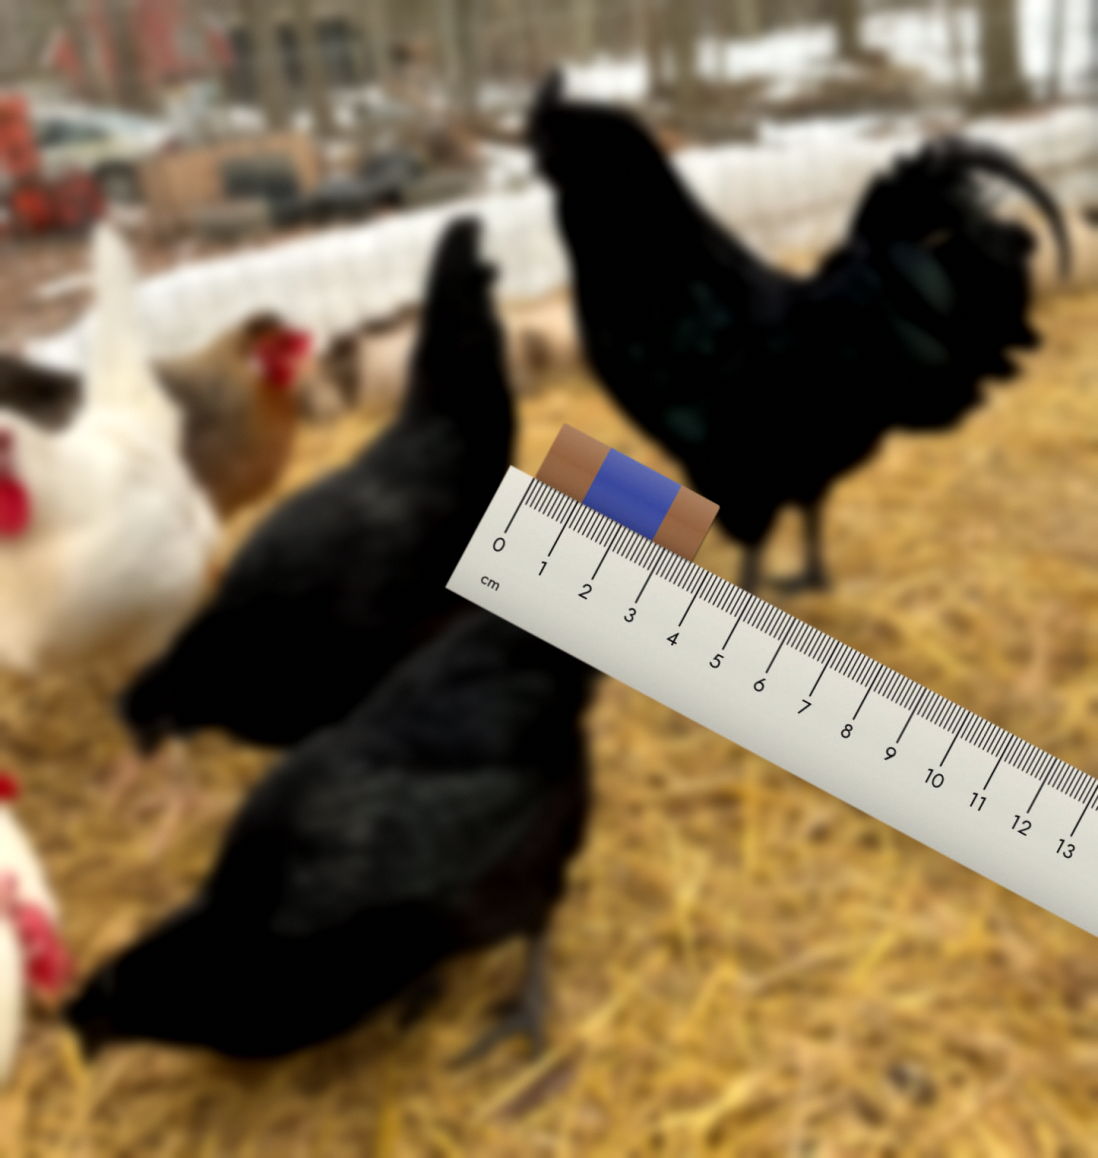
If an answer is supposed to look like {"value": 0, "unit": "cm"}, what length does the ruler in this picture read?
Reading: {"value": 3.6, "unit": "cm"}
